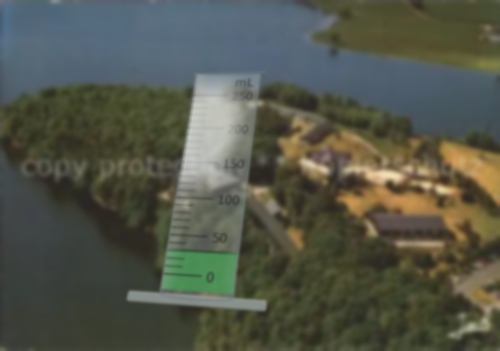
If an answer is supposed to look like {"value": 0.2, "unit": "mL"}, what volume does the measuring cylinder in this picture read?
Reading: {"value": 30, "unit": "mL"}
